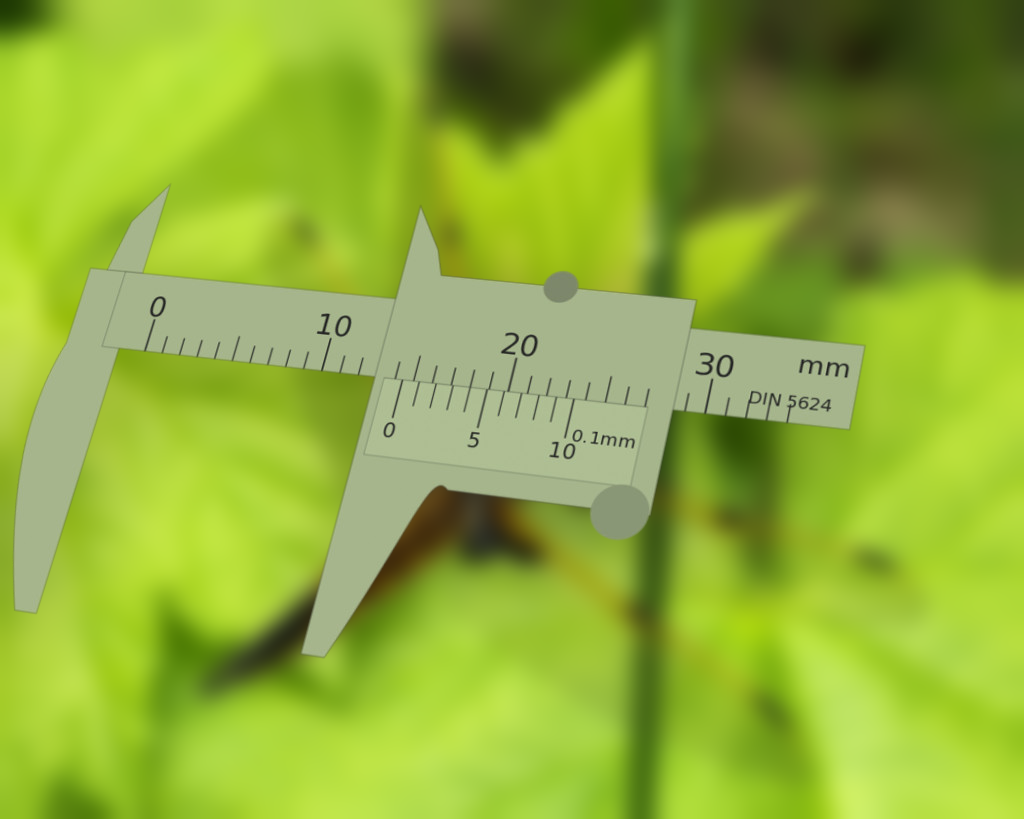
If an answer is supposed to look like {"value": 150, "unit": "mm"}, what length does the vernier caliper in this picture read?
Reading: {"value": 14.4, "unit": "mm"}
